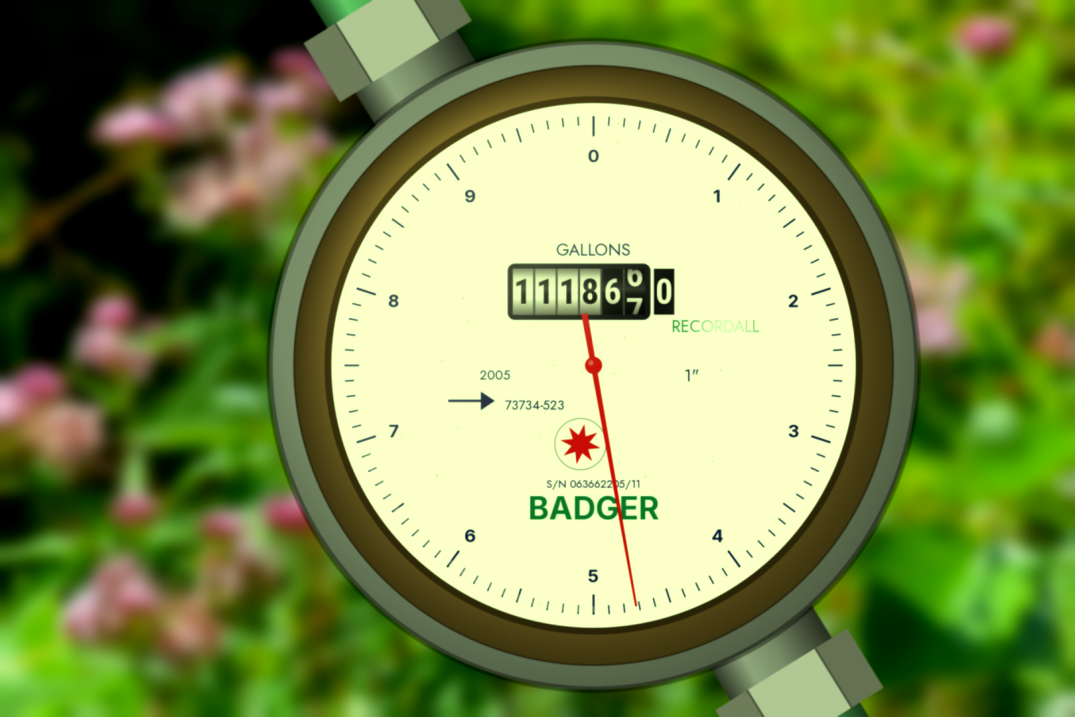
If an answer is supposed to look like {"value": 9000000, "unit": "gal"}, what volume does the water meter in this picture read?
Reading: {"value": 1118664.7, "unit": "gal"}
